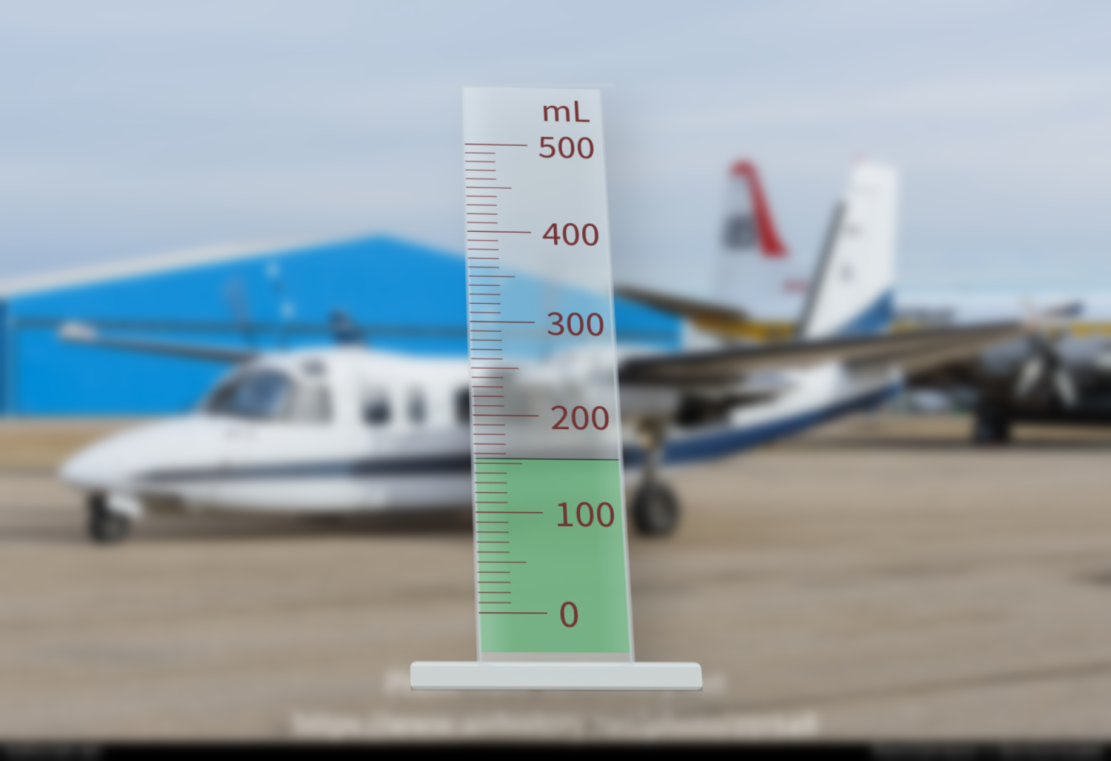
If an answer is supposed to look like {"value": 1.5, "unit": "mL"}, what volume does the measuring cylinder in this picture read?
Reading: {"value": 155, "unit": "mL"}
